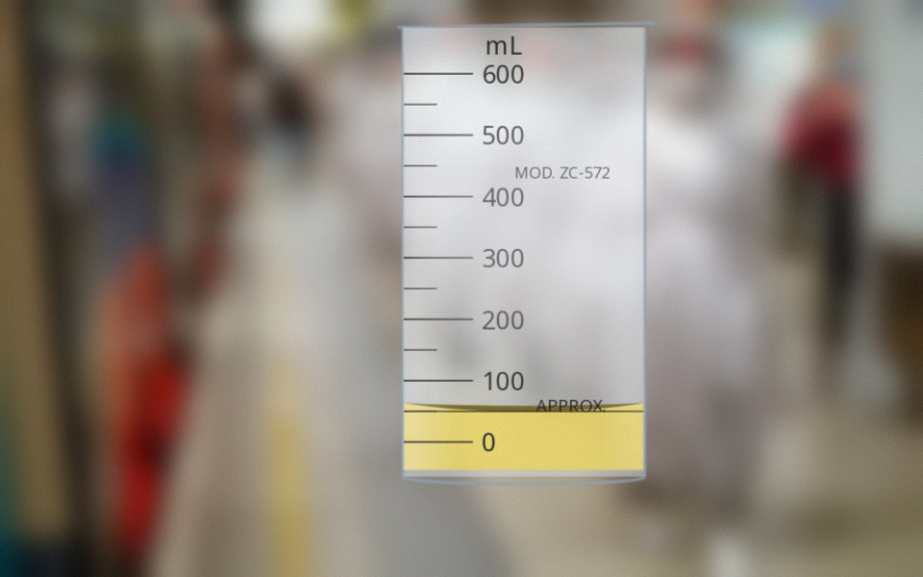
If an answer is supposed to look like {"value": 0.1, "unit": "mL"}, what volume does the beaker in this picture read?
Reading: {"value": 50, "unit": "mL"}
